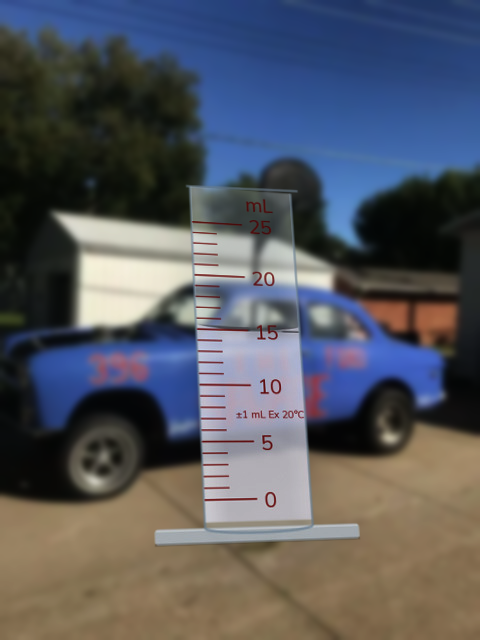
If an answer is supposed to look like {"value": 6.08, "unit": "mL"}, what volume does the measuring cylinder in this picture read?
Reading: {"value": 15, "unit": "mL"}
